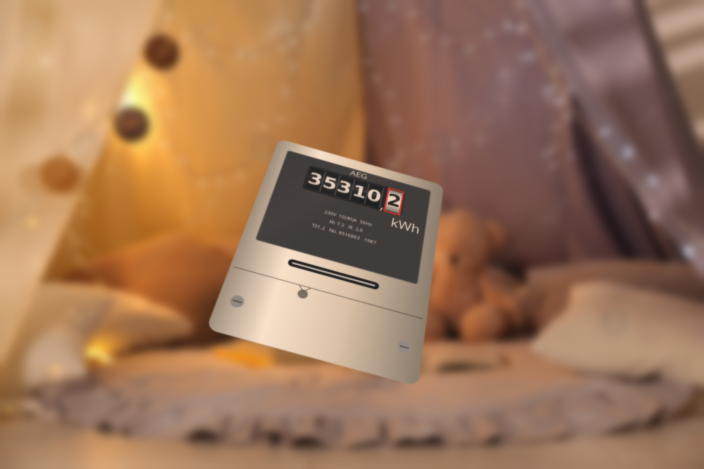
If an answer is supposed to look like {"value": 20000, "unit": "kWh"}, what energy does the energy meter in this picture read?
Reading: {"value": 35310.2, "unit": "kWh"}
